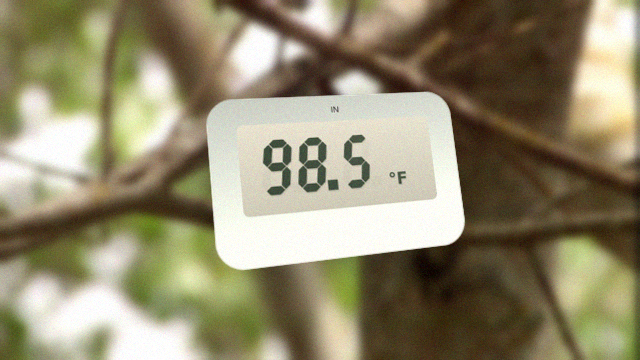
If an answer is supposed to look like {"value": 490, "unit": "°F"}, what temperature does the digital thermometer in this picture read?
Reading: {"value": 98.5, "unit": "°F"}
